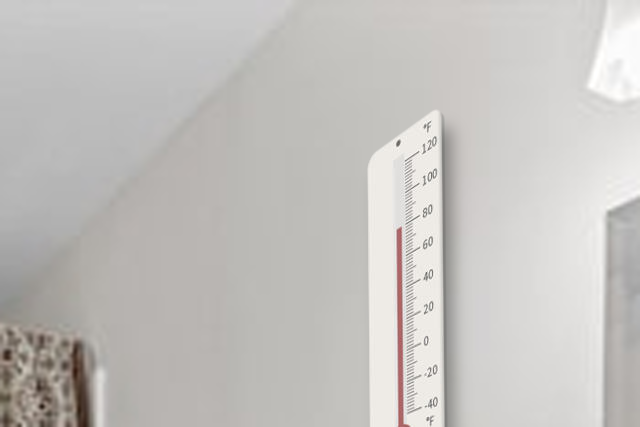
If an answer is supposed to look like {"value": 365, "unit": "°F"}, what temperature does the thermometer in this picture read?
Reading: {"value": 80, "unit": "°F"}
